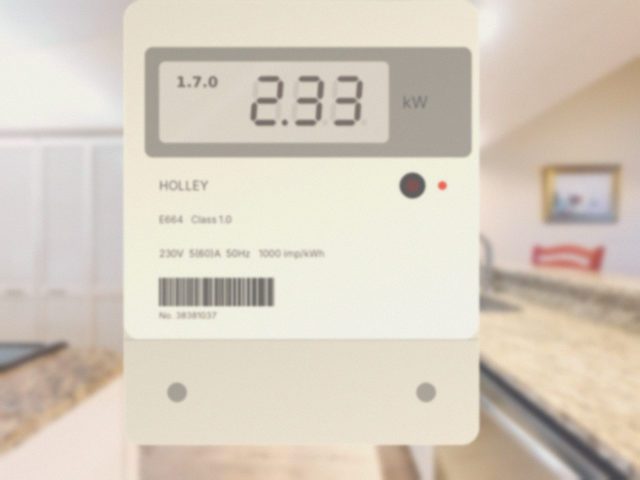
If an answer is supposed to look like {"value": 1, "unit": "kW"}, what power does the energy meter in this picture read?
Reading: {"value": 2.33, "unit": "kW"}
